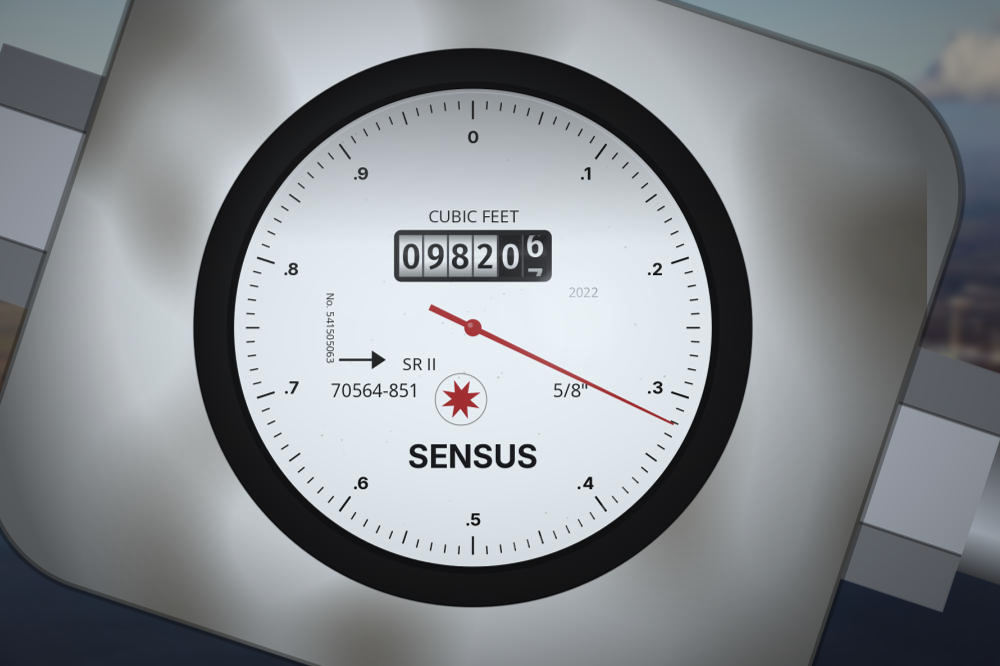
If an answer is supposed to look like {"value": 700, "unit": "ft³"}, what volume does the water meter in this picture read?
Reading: {"value": 98206.32, "unit": "ft³"}
